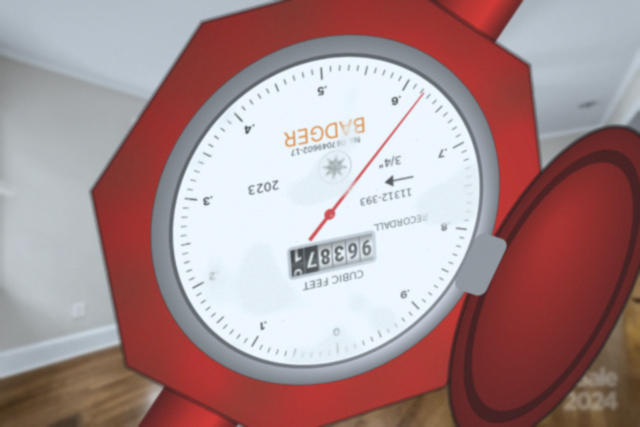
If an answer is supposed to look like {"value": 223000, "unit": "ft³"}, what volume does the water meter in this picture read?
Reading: {"value": 963870.62, "unit": "ft³"}
